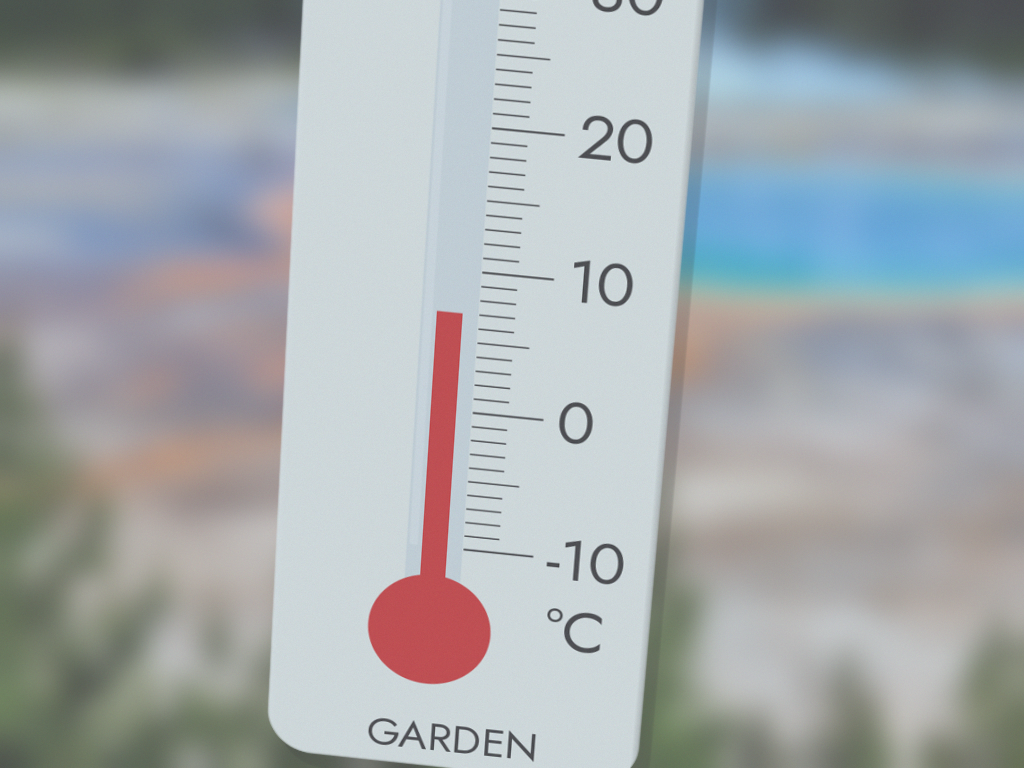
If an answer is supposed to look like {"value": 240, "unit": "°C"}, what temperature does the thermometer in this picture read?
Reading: {"value": 7, "unit": "°C"}
